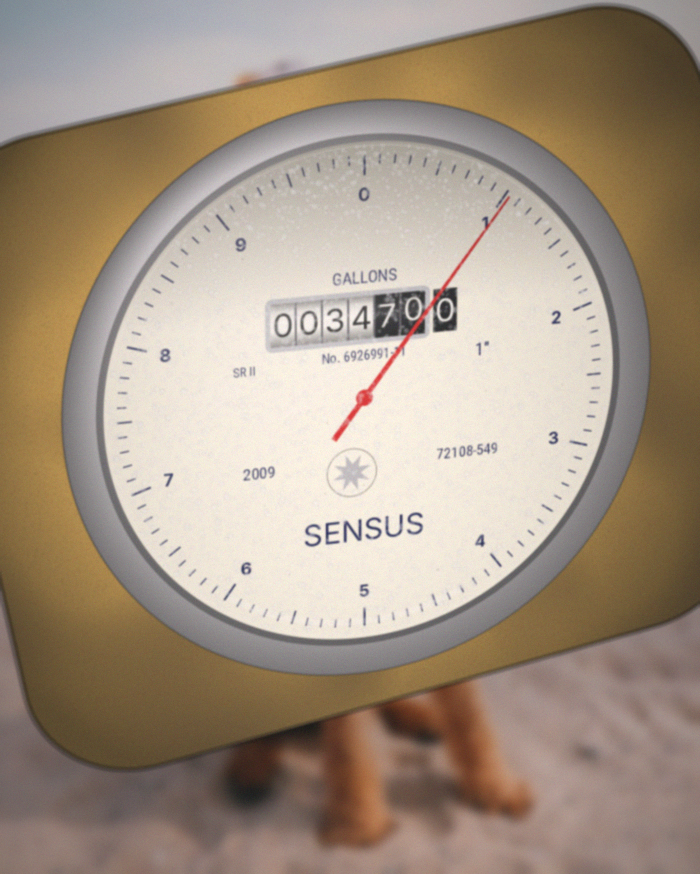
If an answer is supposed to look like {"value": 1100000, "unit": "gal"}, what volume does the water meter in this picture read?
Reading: {"value": 34701.0, "unit": "gal"}
